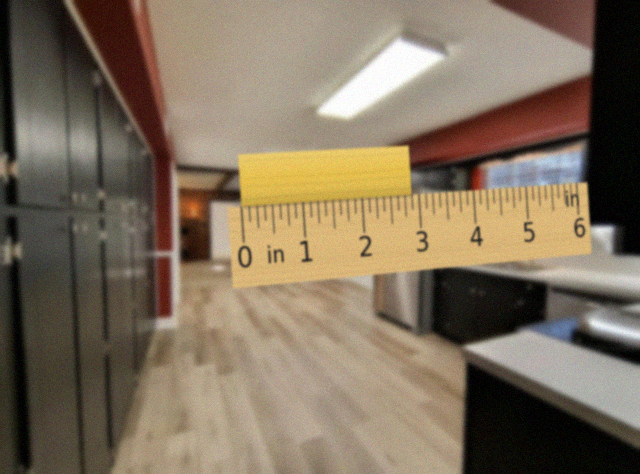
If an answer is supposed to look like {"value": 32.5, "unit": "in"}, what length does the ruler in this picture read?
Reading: {"value": 2.875, "unit": "in"}
